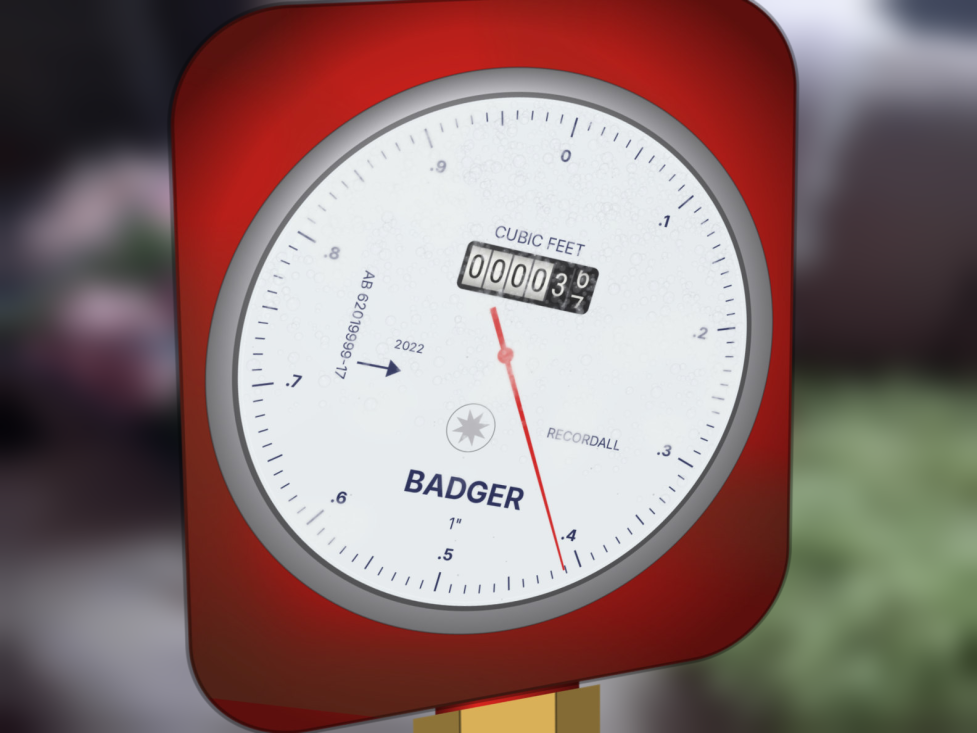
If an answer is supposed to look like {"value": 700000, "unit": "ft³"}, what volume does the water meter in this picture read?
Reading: {"value": 36.41, "unit": "ft³"}
